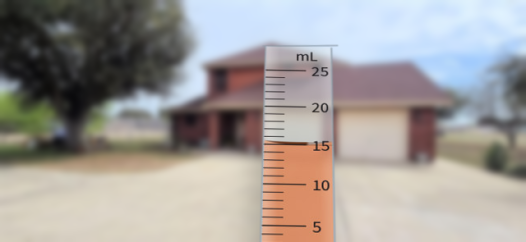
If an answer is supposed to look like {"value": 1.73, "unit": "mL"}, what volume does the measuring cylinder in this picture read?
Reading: {"value": 15, "unit": "mL"}
